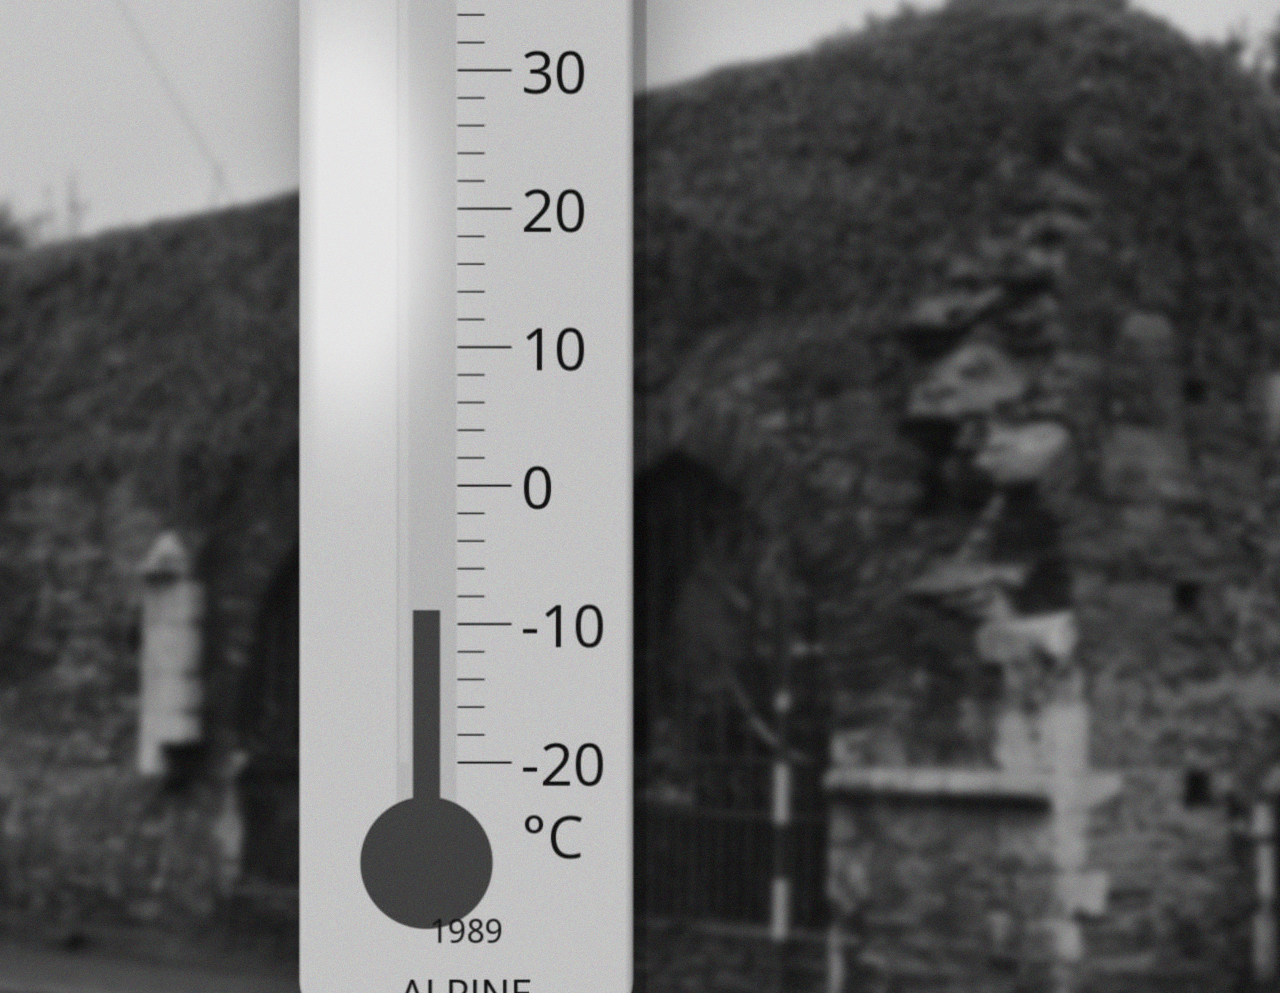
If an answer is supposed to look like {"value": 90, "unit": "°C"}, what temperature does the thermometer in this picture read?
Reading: {"value": -9, "unit": "°C"}
